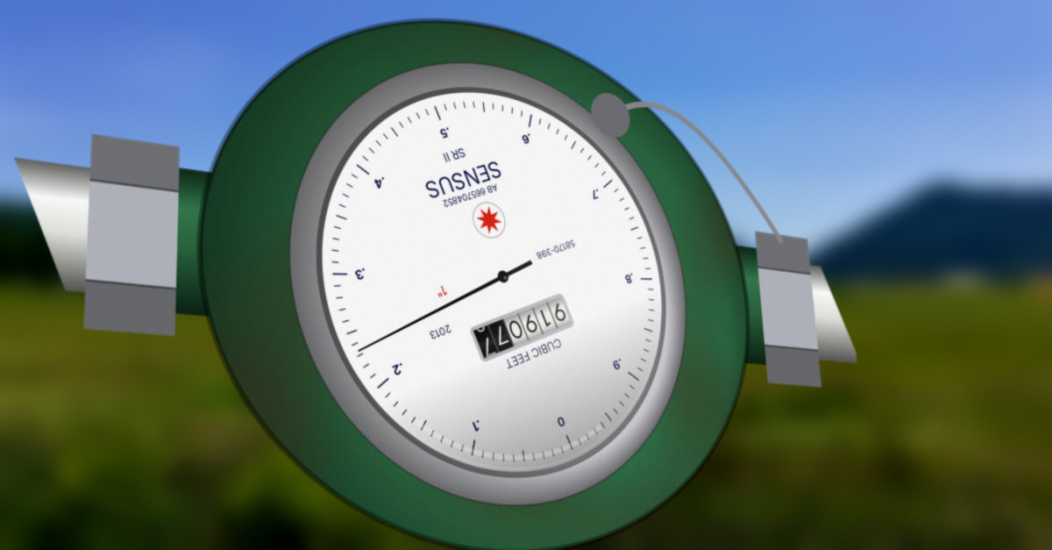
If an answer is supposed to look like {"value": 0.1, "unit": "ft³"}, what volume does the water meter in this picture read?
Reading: {"value": 919077.23, "unit": "ft³"}
